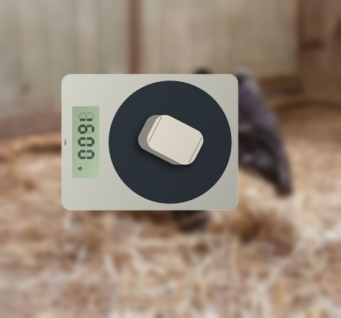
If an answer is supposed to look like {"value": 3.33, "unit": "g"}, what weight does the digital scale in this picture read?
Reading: {"value": 1600, "unit": "g"}
